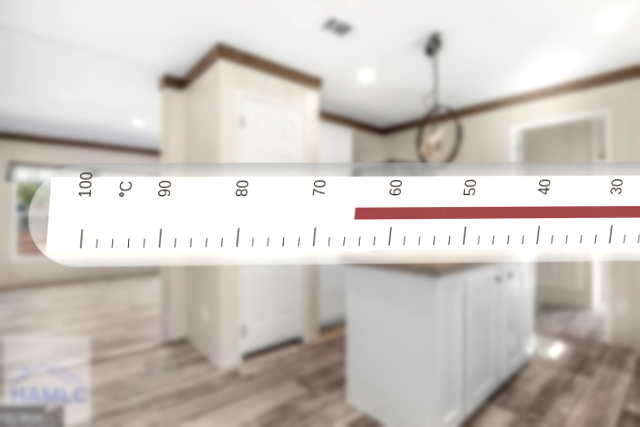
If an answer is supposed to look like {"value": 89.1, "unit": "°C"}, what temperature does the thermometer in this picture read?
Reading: {"value": 65, "unit": "°C"}
